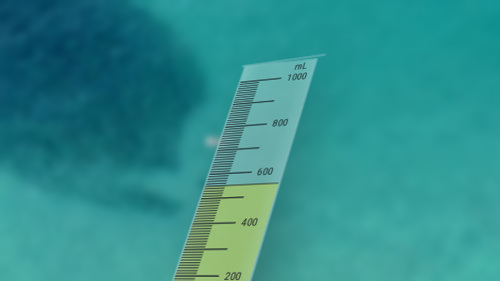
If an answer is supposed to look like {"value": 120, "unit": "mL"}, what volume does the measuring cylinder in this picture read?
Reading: {"value": 550, "unit": "mL"}
